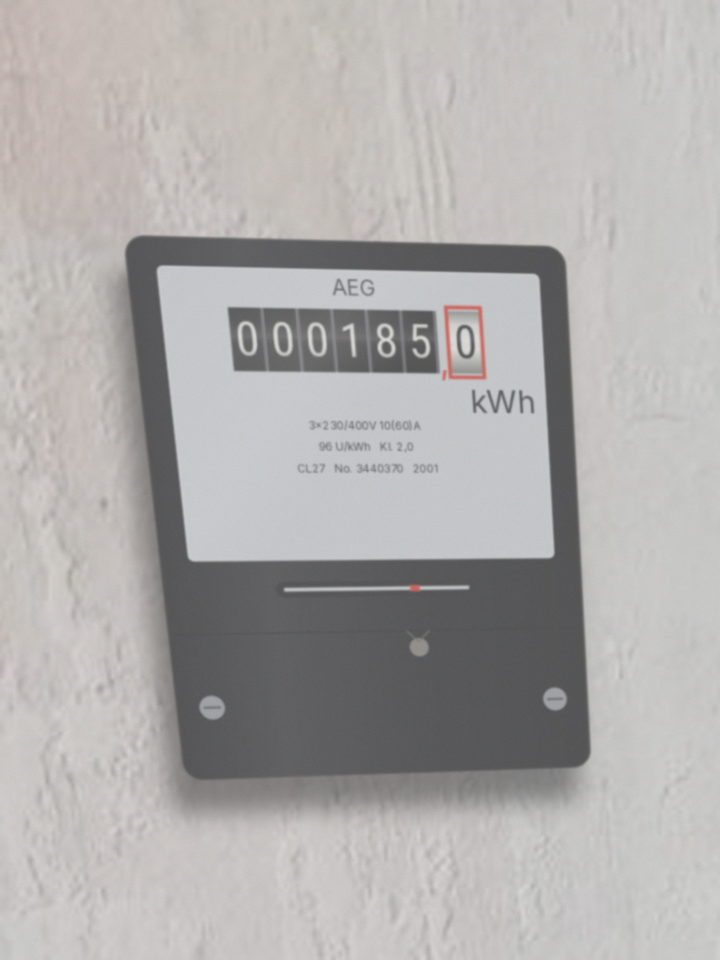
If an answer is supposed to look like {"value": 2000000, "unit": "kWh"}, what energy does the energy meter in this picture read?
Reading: {"value": 185.0, "unit": "kWh"}
